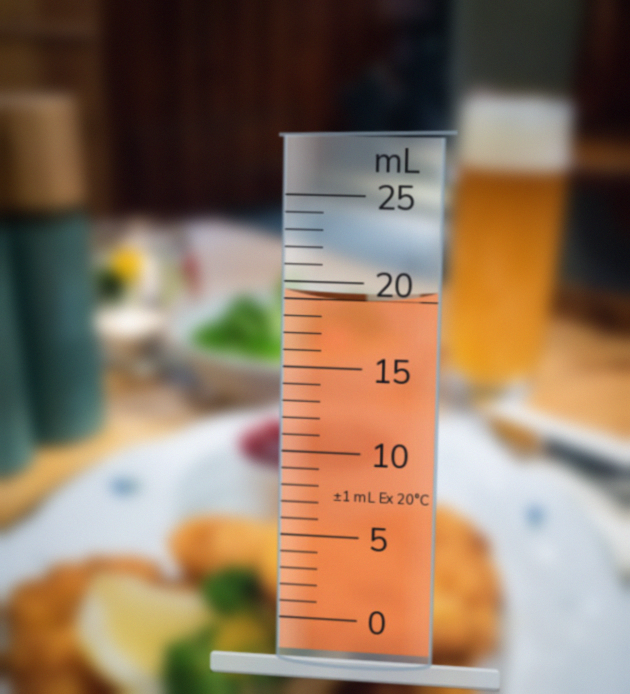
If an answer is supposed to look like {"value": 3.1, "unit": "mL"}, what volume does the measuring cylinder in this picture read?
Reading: {"value": 19, "unit": "mL"}
